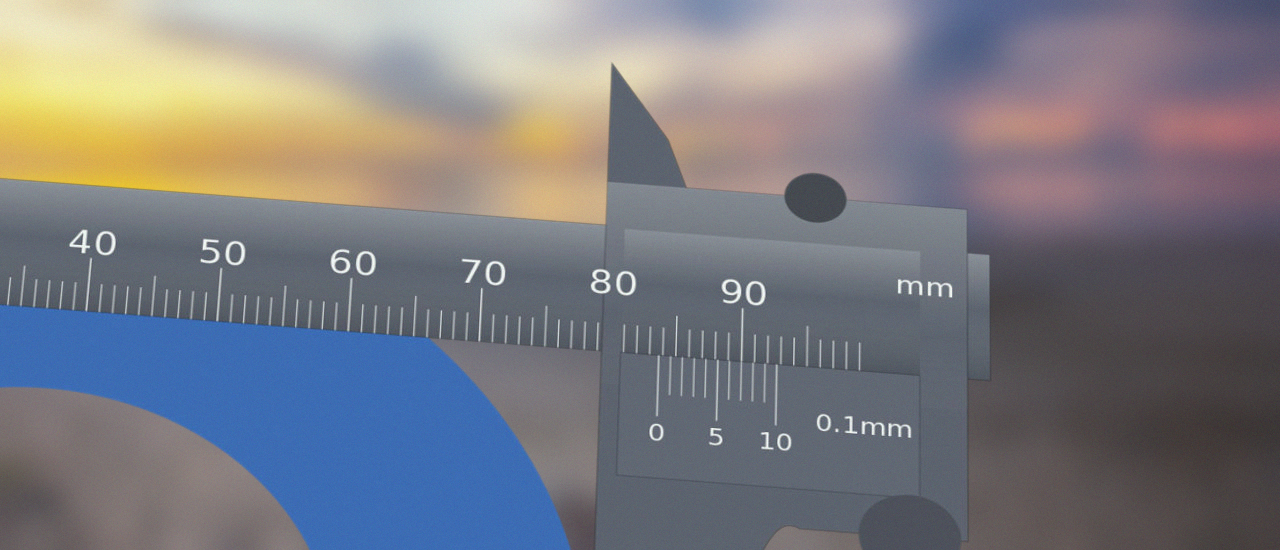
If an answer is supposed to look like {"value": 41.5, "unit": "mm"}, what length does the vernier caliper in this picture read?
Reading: {"value": 83.7, "unit": "mm"}
